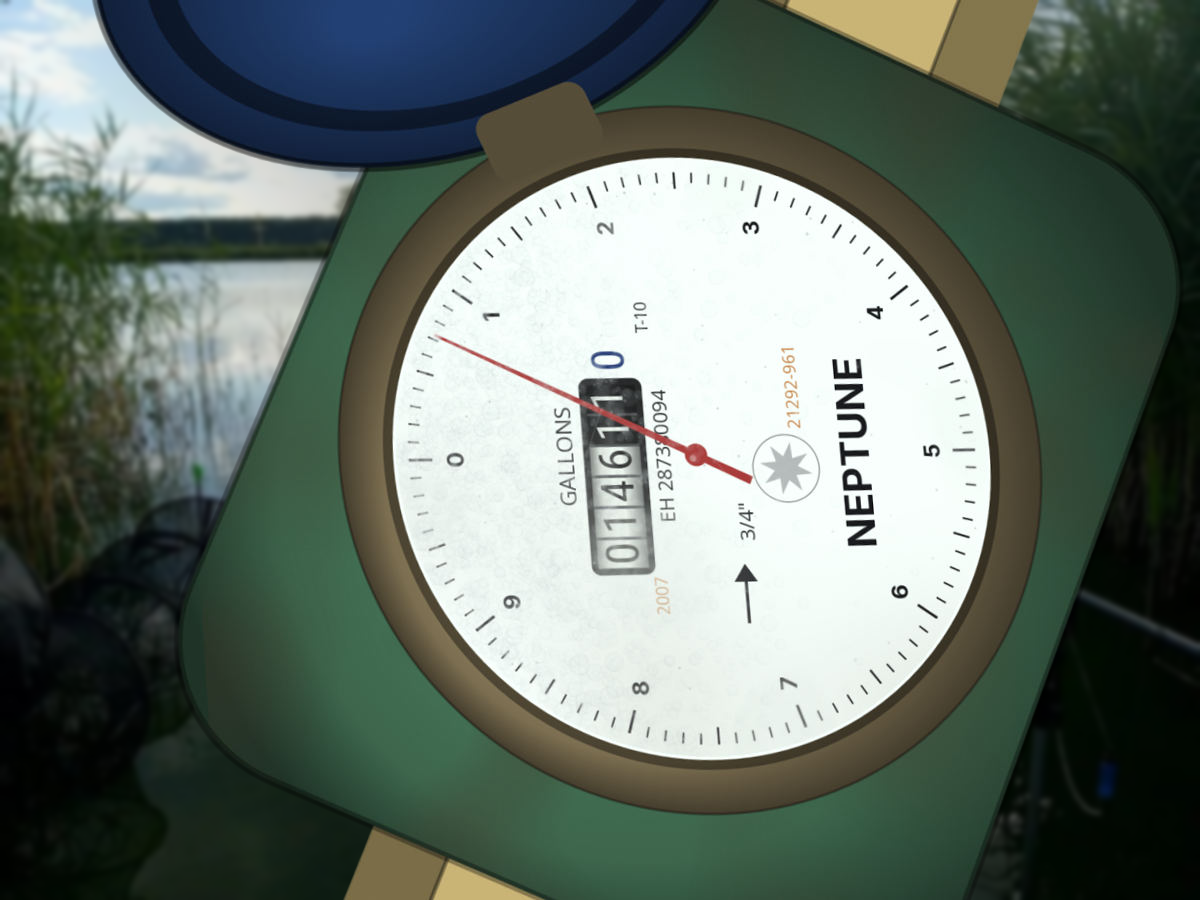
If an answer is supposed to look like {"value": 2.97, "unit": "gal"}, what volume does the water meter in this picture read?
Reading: {"value": 146110.7, "unit": "gal"}
